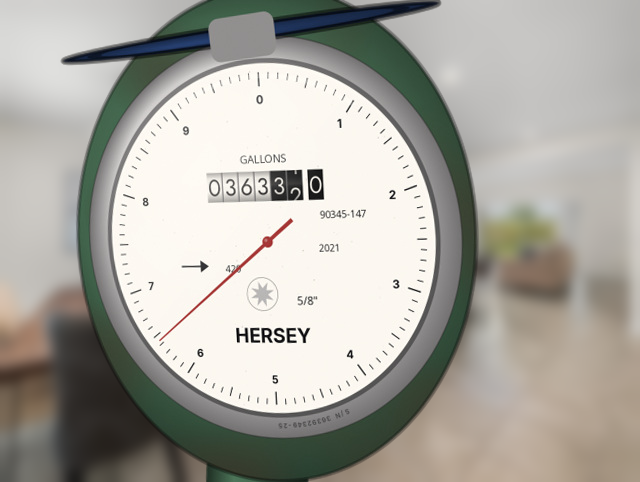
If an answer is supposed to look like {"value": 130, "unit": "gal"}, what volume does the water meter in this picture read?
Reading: {"value": 363316.4, "unit": "gal"}
